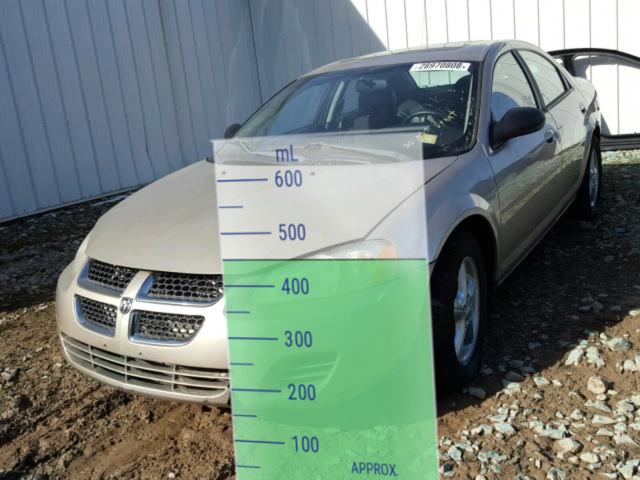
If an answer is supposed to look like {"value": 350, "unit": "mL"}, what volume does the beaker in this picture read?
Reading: {"value": 450, "unit": "mL"}
